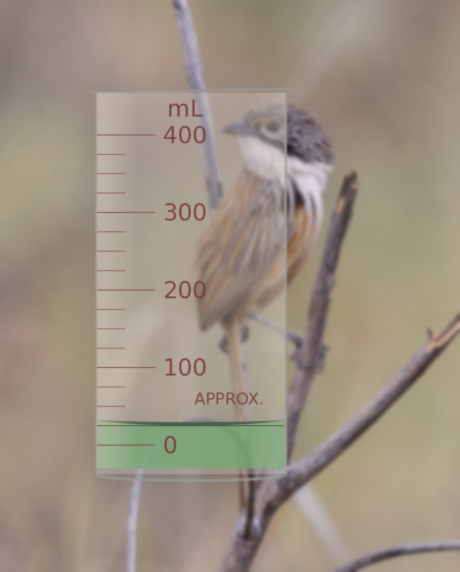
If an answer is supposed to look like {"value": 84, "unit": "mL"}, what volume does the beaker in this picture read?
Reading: {"value": 25, "unit": "mL"}
